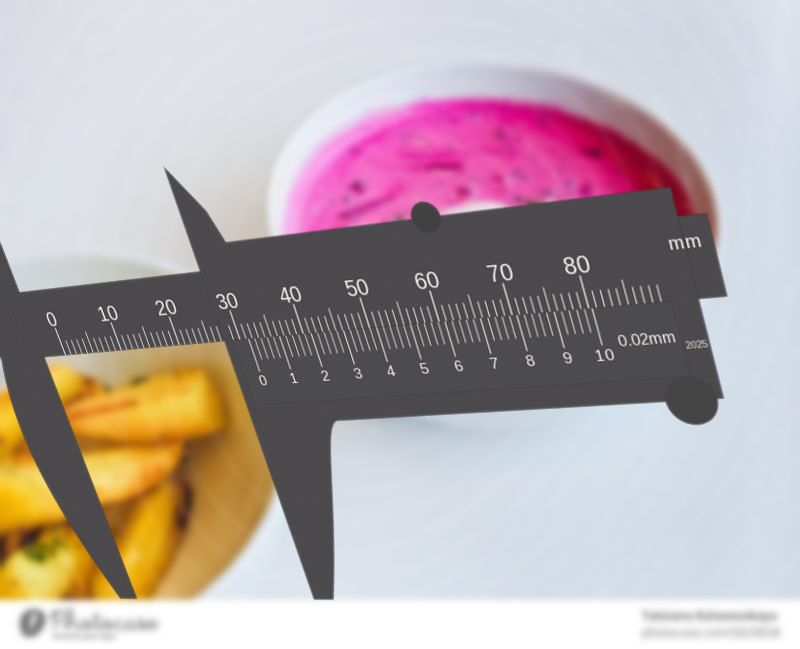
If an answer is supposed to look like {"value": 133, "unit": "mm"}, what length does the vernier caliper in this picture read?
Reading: {"value": 31.4, "unit": "mm"}
